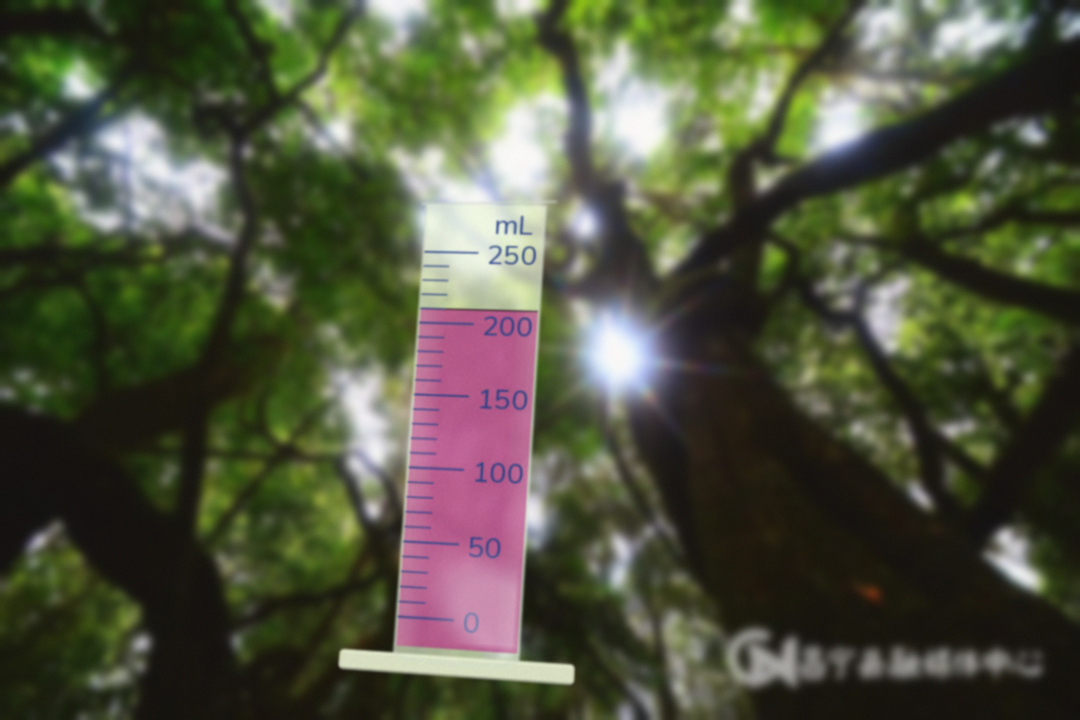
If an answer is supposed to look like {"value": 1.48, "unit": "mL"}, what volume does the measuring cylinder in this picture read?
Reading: {"value": 210, "unit": "mL"}
